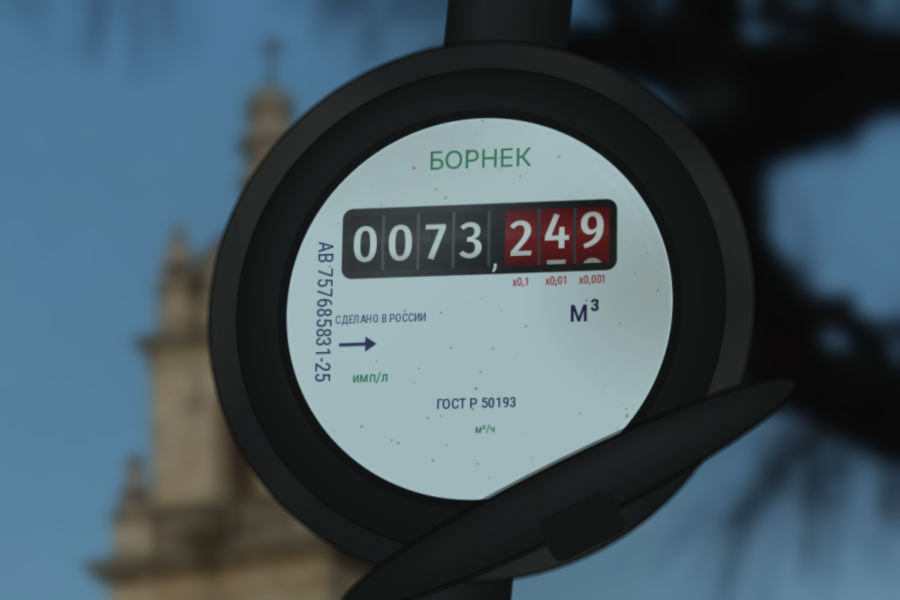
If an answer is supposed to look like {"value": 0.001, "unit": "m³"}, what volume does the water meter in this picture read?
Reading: {"value": 73.249, "unit": "m³"}
